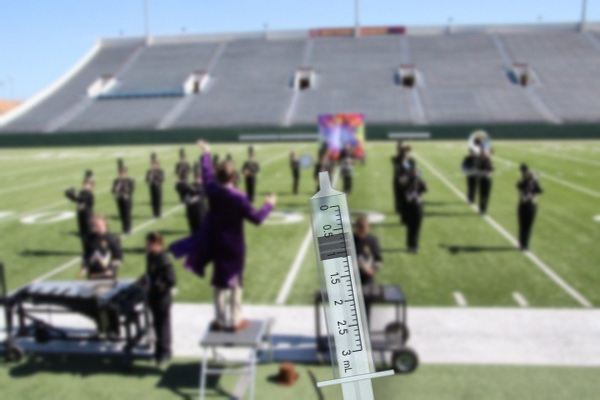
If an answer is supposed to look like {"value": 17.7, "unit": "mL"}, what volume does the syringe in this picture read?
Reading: {"value": 0.6, "unit": "mL"}
